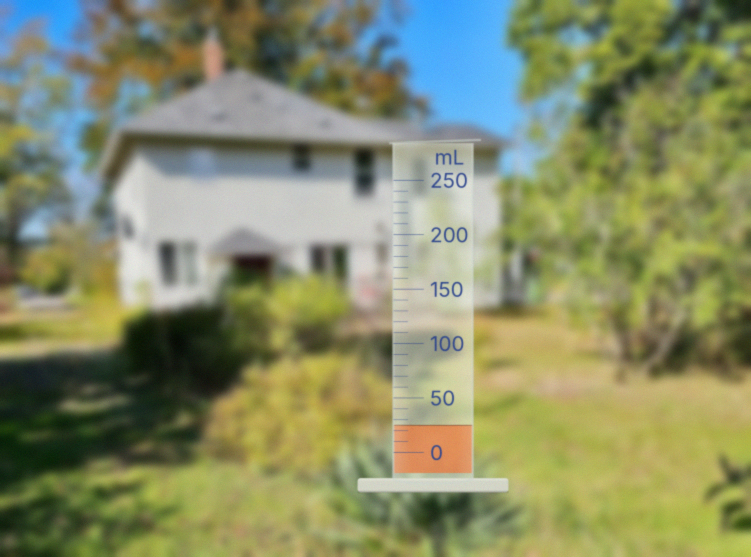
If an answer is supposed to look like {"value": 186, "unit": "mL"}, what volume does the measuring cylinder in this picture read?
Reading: {"value": 25, "unit": "mL"}
